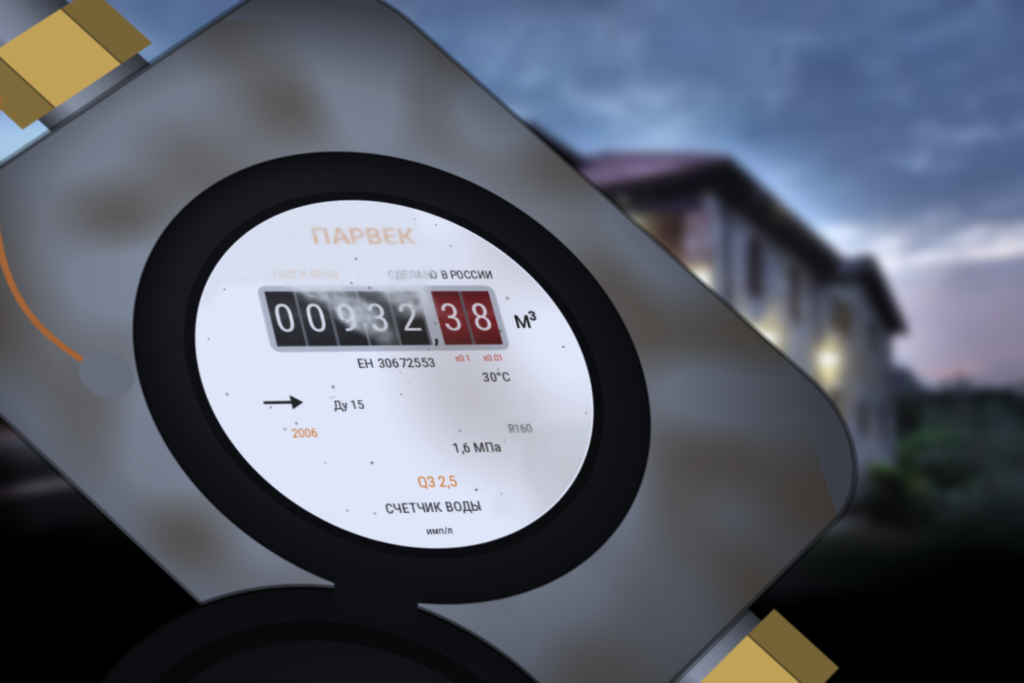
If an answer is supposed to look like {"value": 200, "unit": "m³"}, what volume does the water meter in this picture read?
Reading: {"value": 932.38, "unit": "m³"}
